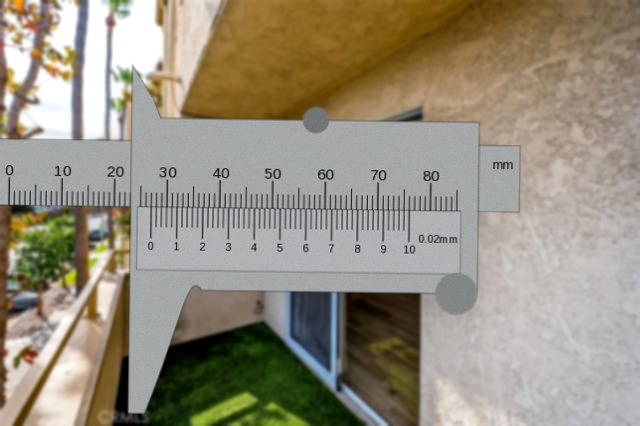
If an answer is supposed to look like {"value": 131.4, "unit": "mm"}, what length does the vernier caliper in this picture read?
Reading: {"value": 27.0, "unit": "mm"}
